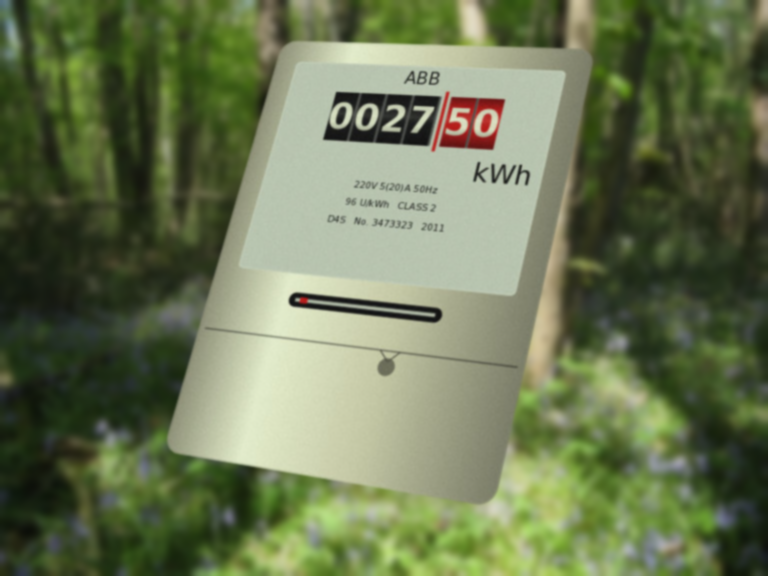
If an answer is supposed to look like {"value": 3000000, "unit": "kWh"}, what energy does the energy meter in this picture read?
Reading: {"value": 27.50, "unit": "kWh"}
